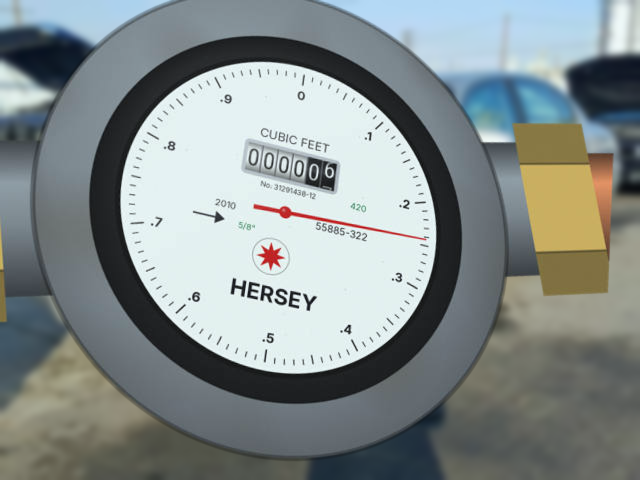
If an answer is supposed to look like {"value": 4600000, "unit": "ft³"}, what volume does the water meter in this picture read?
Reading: {"value": 6.24, "unit": "ft³"}
